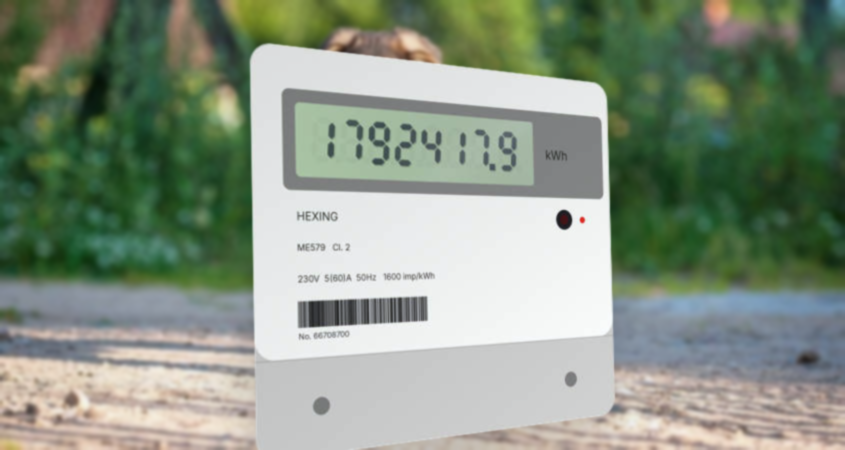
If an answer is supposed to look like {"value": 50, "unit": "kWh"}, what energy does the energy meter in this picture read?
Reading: {"value": 1792417.9, "unit": "kWh"}
